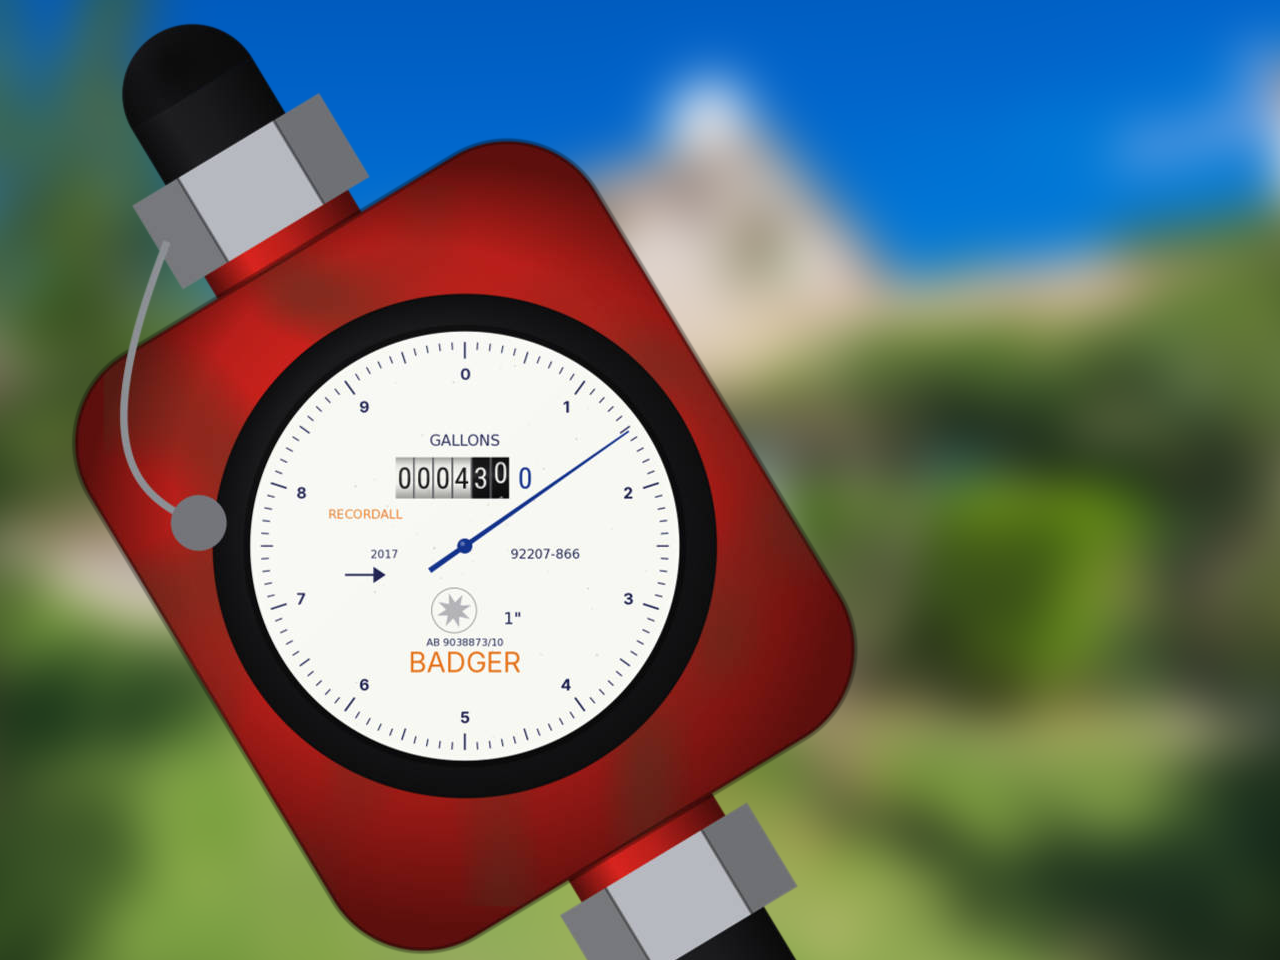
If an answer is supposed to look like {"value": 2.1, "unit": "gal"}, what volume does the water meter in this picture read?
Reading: {"value": 4301.5, "unit": "gal"}
